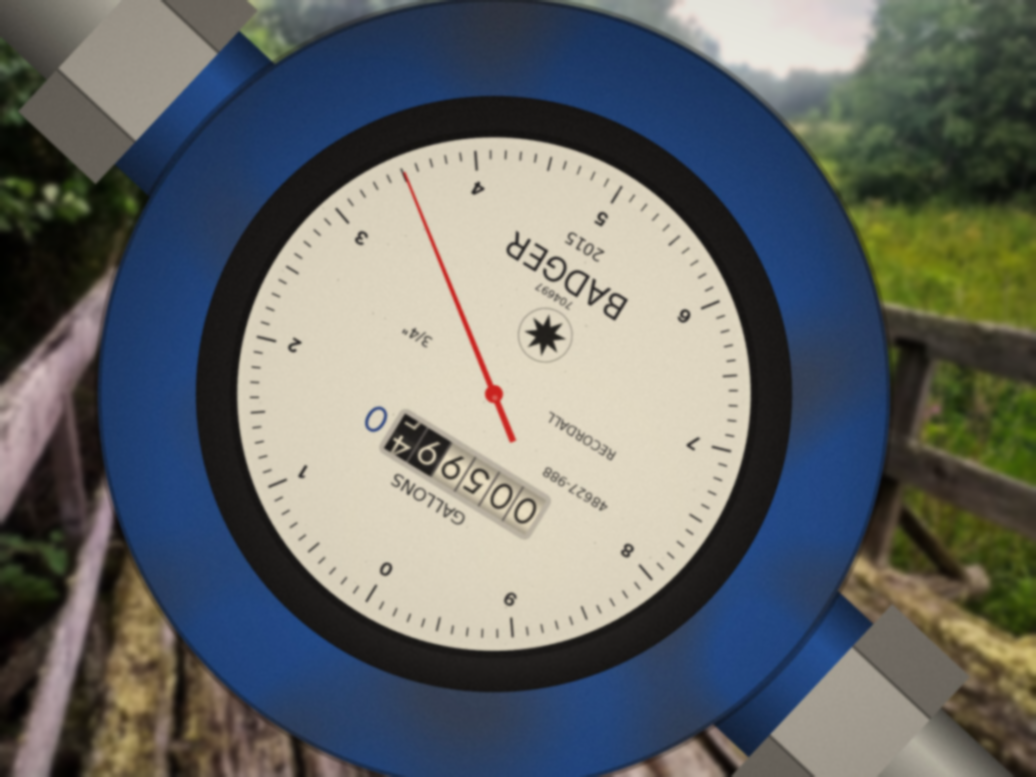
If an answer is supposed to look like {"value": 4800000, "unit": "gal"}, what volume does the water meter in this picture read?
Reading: {"value": 59943.5, "unit": "gal"}
